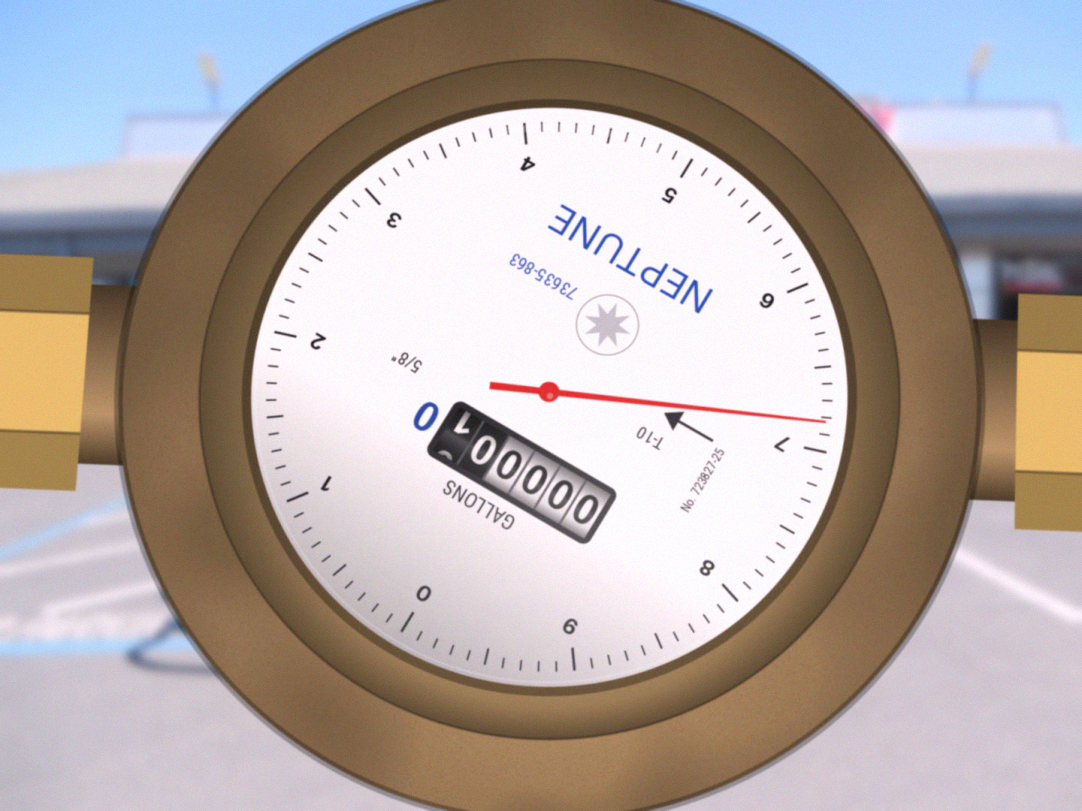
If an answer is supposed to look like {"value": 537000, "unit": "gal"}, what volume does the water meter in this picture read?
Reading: {"value": 6.8, "unit": "gal"}
